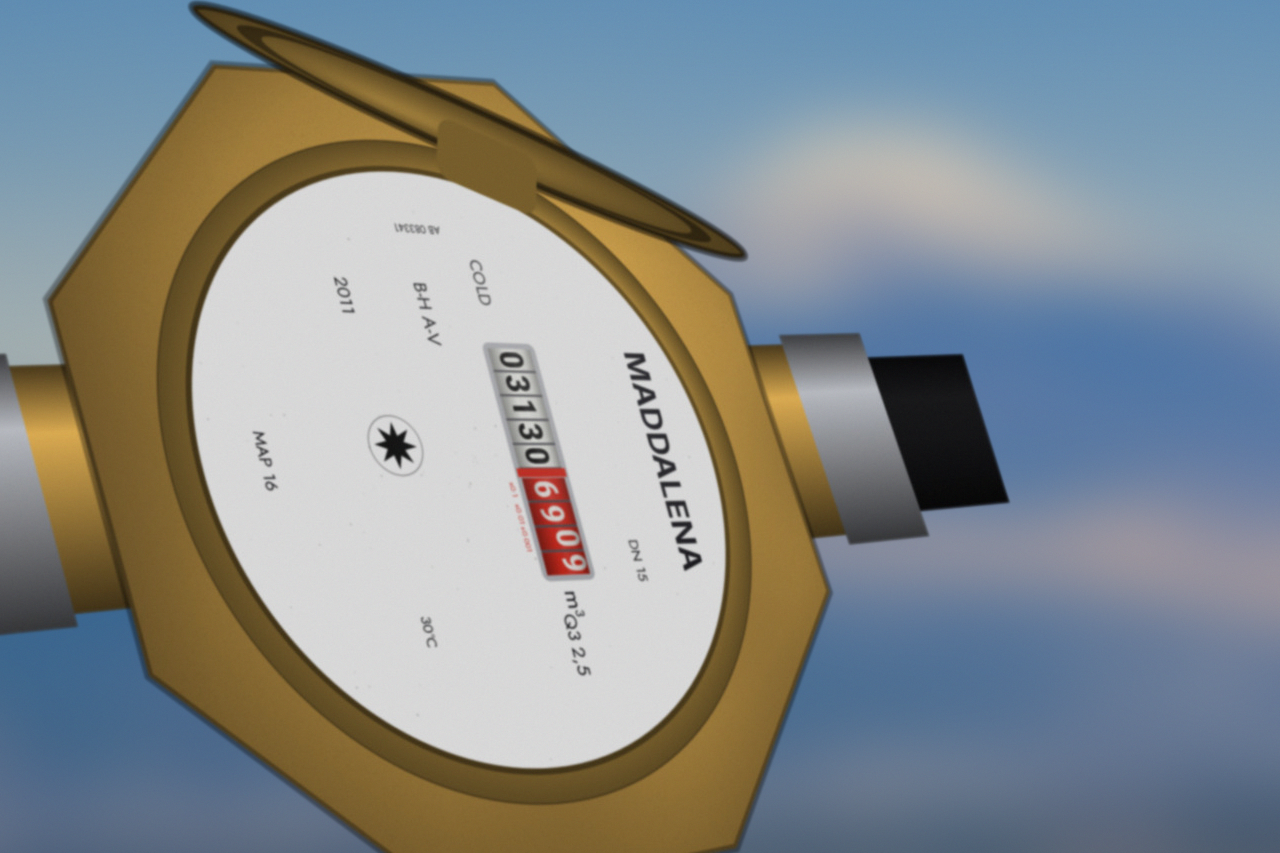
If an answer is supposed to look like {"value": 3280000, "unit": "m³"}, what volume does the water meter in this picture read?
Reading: {"value": 3130.6909, "unit": "m³"}
